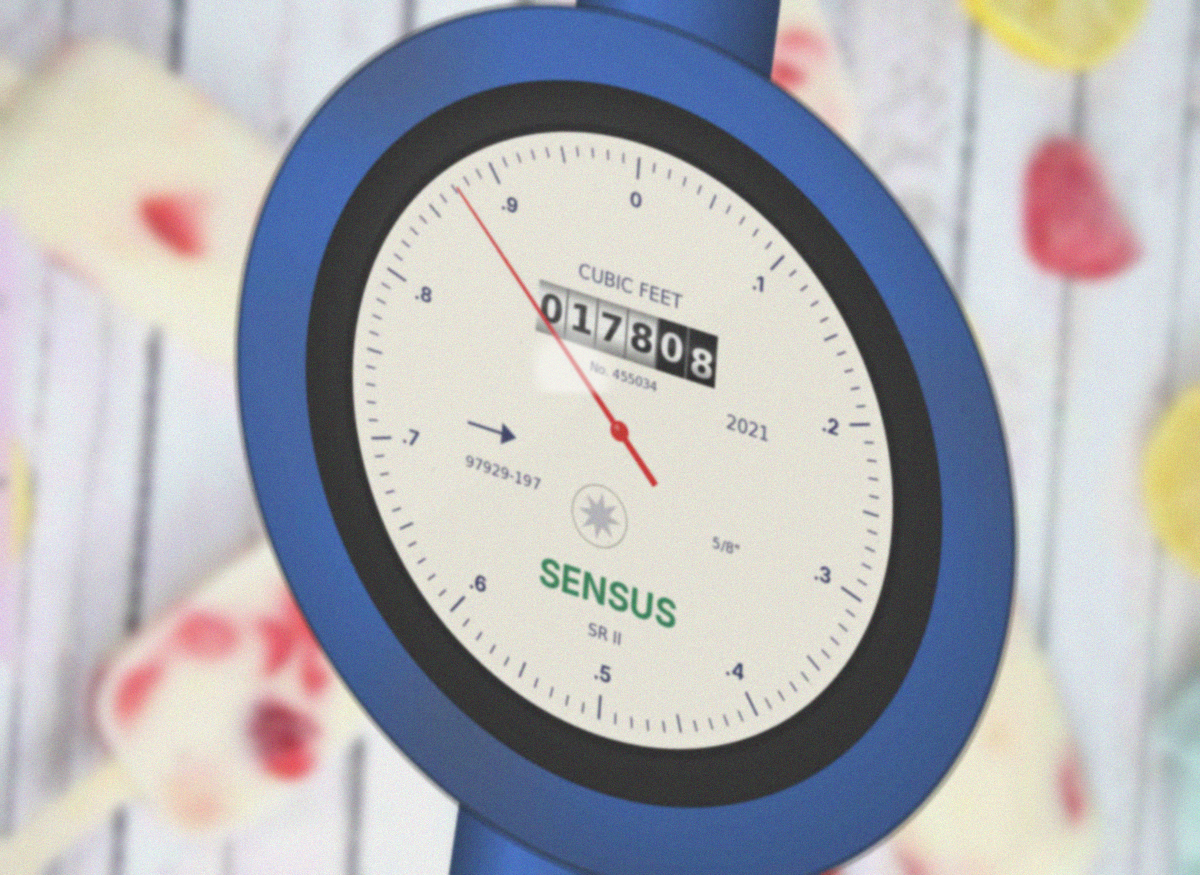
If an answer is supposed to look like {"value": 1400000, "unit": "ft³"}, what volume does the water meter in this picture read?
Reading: {"value": 17807.87, "unit": "ft³"}
